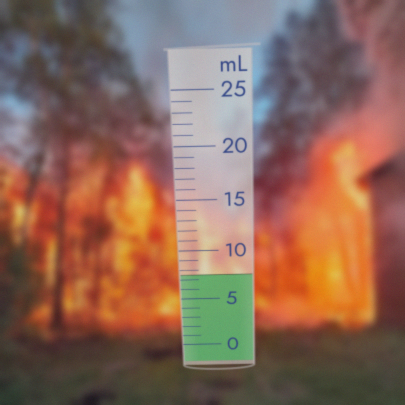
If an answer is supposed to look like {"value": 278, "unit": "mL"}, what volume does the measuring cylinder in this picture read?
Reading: {"value": 7.5, "unit": "mL"}
